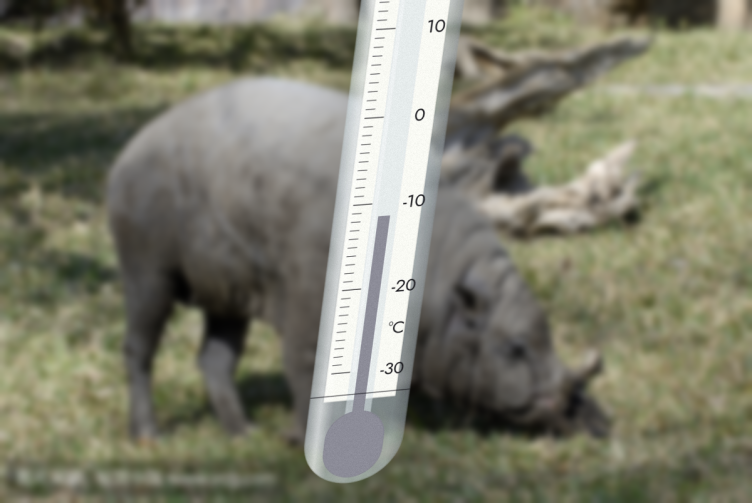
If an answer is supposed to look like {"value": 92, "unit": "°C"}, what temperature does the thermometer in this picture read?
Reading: {"value": -11.5, "unit": "°C"}
